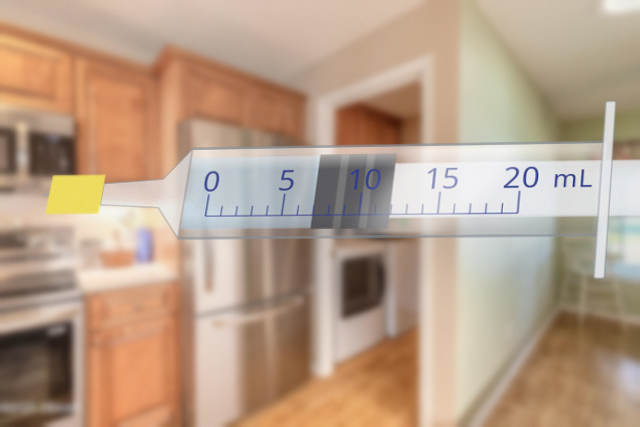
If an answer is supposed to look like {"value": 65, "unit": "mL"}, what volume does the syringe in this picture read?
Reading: {"value": 7, "unit": "mL"}
